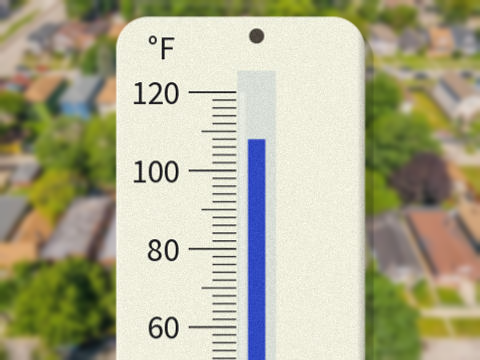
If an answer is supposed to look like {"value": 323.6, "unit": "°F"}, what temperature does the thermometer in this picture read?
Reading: {"value": 108, "unit": "°F"}
